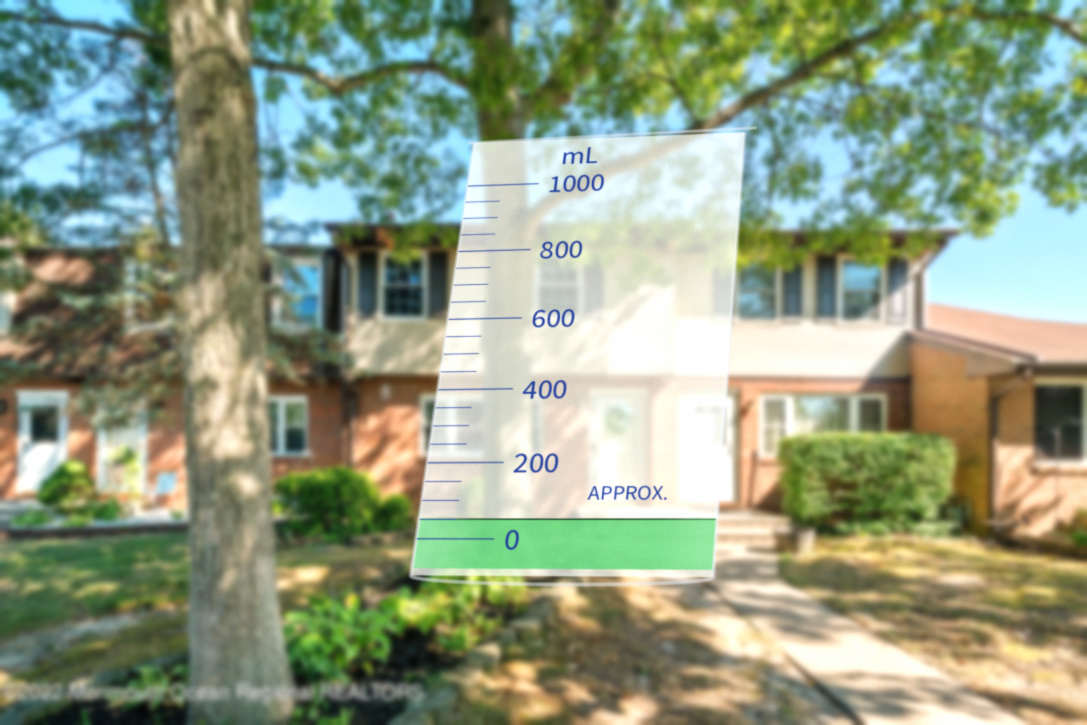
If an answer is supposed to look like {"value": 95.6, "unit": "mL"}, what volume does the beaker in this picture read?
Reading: {"value": 50, "unit": "mL"}
